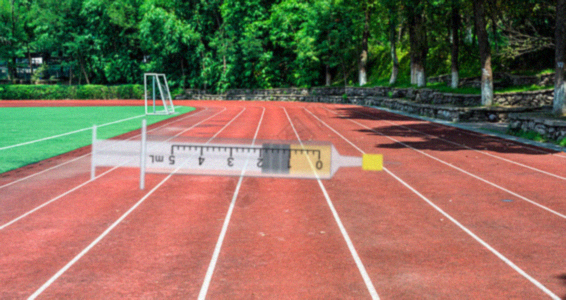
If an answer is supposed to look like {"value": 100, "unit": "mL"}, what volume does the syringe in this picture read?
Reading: {"value": 1, "unit": "mL"}
